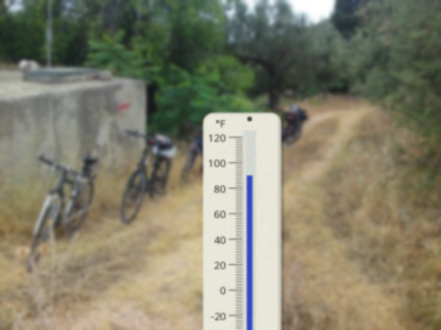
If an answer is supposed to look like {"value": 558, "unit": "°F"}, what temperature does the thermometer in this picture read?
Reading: {"value": 90, "unit": "°F"}
